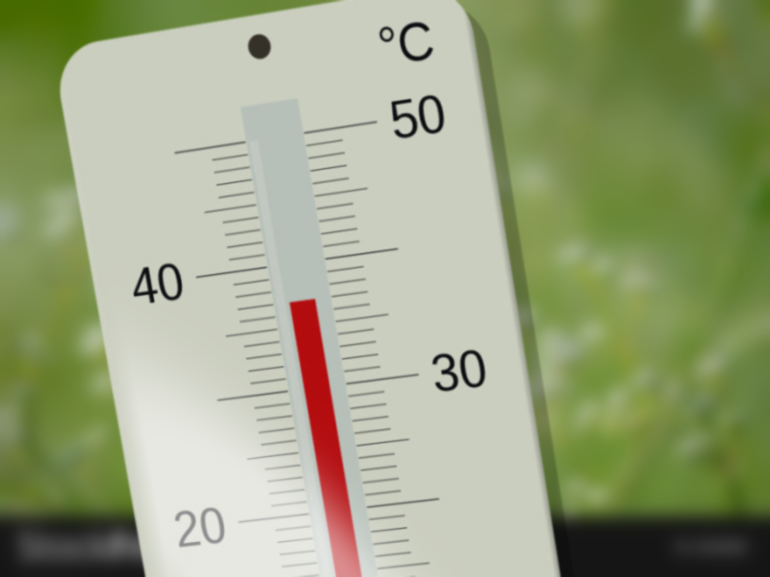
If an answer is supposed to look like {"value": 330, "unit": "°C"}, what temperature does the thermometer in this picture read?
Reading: {"value": 37, "unit": "°C"}
